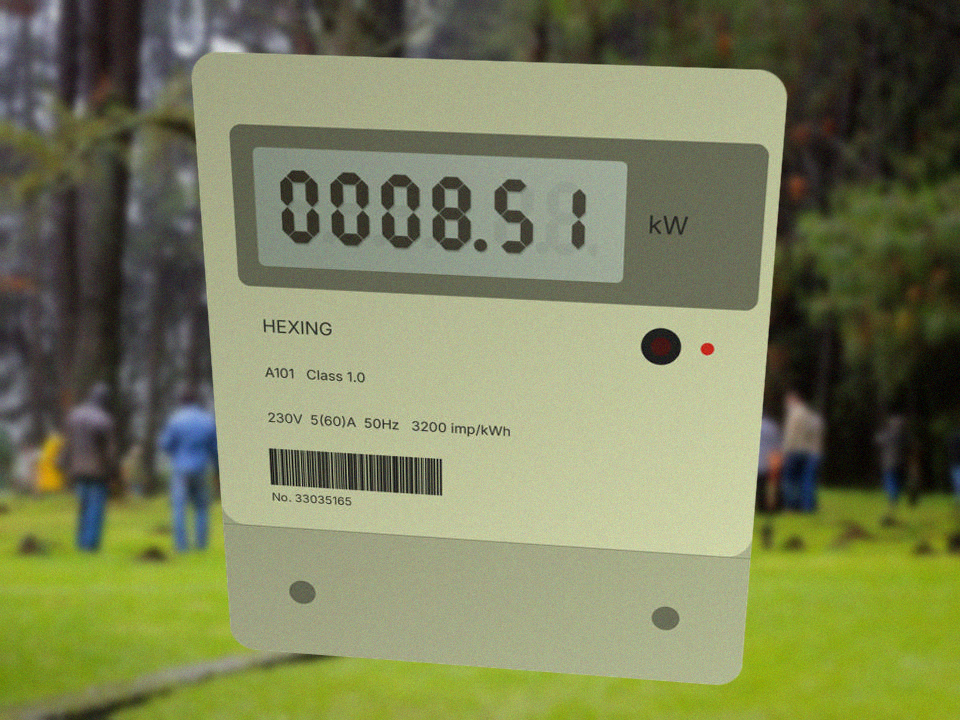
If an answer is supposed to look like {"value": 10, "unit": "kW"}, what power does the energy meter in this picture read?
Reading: {"value": 8.51, "unit": "kW"}
